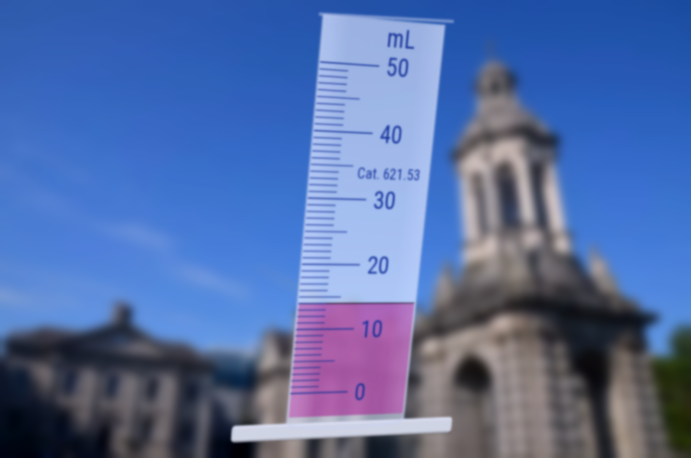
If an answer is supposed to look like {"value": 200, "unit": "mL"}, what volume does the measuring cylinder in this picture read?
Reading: {"value": 14, "unit": "mL"}
